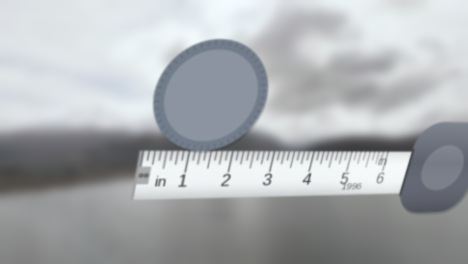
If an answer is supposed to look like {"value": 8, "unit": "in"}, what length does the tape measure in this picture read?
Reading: {"value": 2.5, "unit": "in"}
